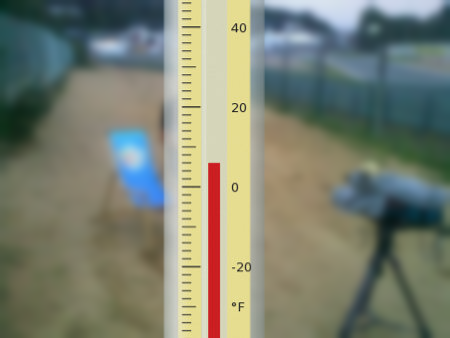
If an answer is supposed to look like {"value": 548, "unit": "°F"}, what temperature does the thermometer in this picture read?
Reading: {"value": 6, "unit": "°F"}
